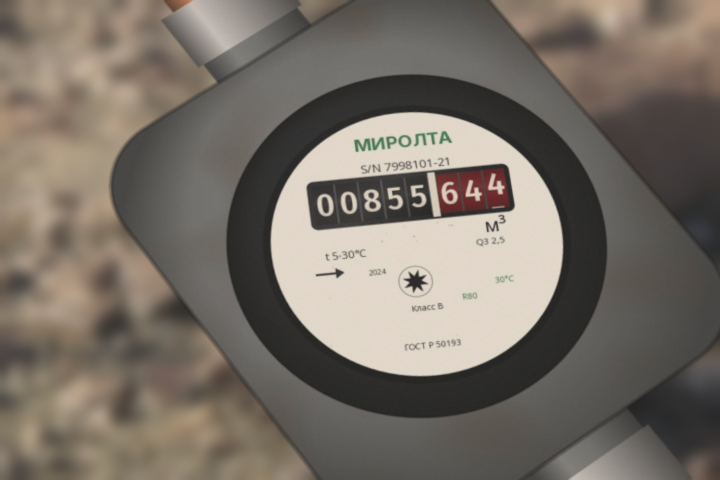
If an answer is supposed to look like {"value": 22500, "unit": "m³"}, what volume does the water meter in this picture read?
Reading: {"value": 855.644, "unit": "m³"}
